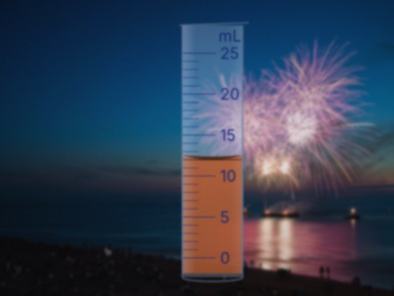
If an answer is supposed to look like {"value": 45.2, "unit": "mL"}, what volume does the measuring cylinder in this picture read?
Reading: {"value": 12, "unit": "mL"}
